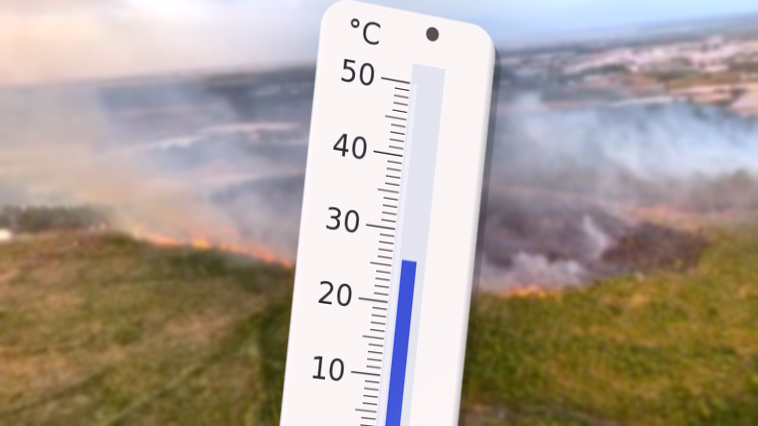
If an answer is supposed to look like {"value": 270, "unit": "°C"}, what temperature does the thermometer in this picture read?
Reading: {"value": 26, "unit": "°C"}
